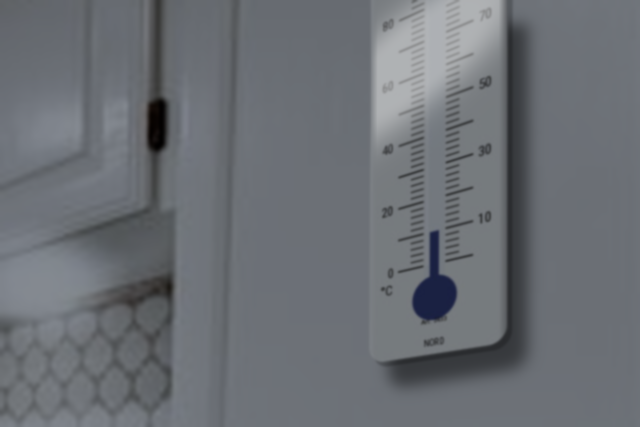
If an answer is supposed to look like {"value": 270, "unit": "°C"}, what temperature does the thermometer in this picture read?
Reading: {"value": 10, "unit": "°C"}
